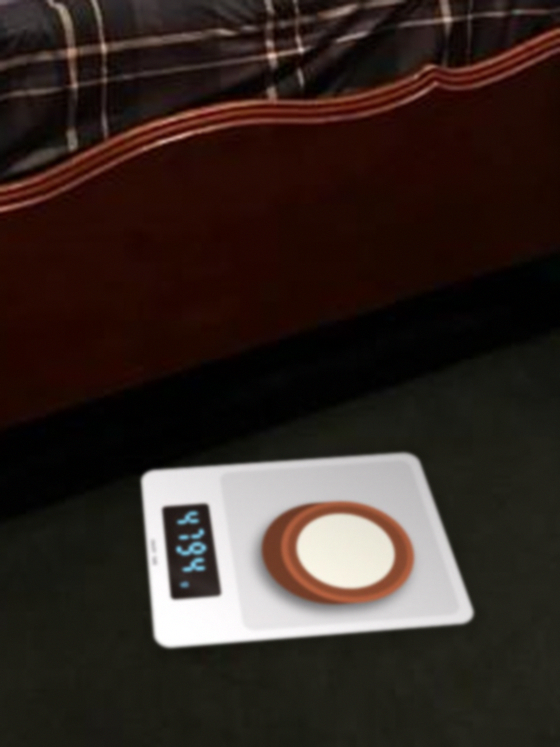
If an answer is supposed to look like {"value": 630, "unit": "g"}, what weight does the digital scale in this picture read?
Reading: {"value": 4794, "unit": "g"}
